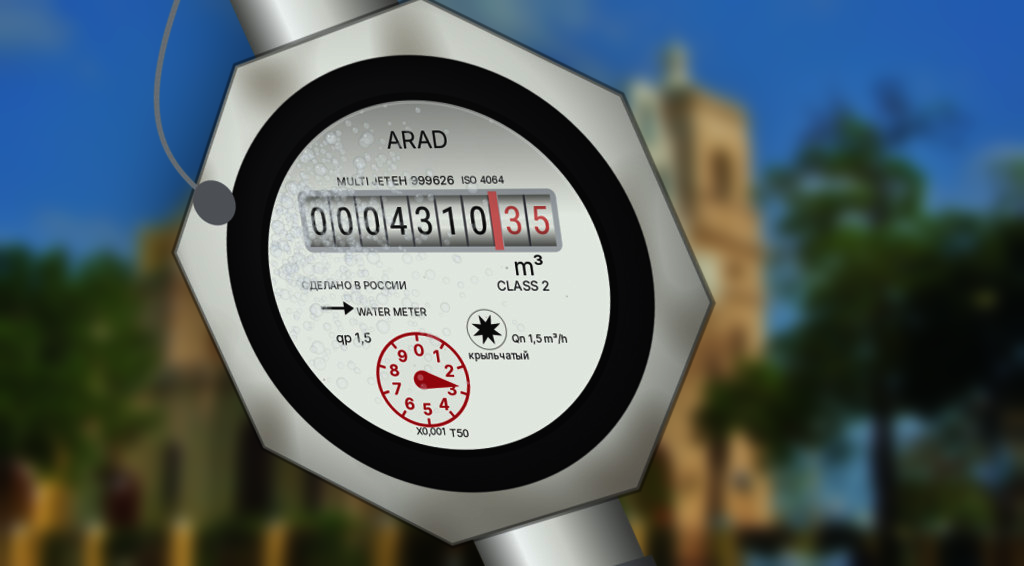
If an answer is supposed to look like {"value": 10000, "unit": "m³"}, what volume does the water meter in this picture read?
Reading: {"value": 4310.352, "unit": "m³"}
